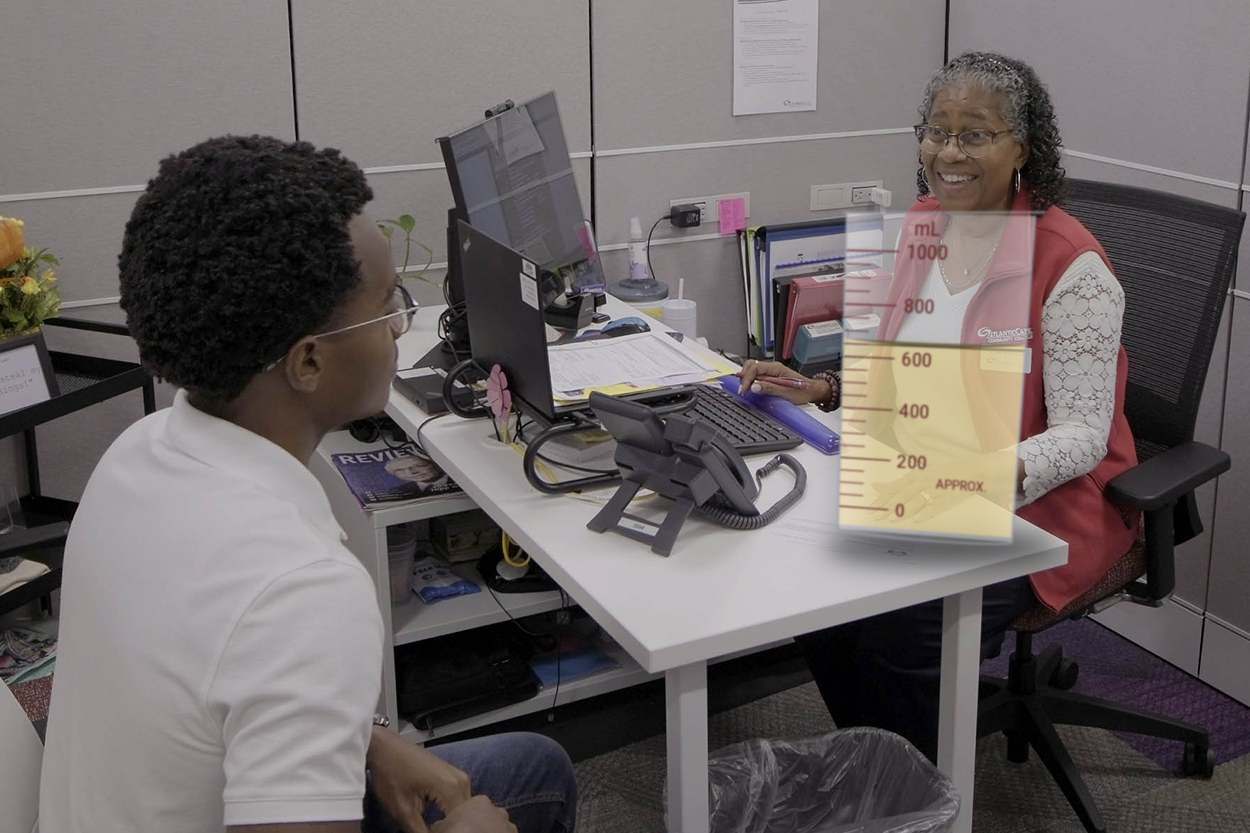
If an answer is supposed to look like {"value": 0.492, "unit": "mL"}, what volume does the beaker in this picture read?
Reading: {"value": 650, "unit": "mL"}
